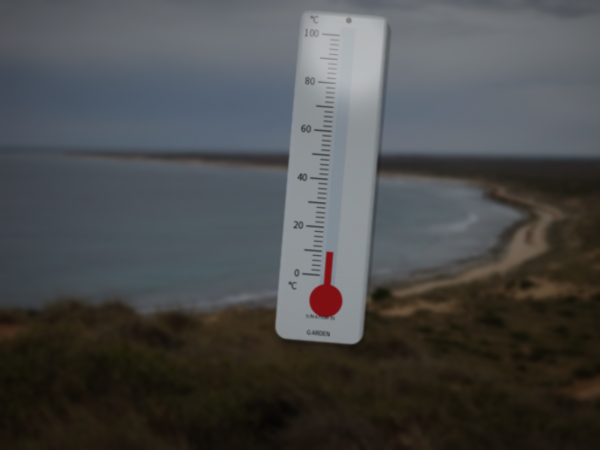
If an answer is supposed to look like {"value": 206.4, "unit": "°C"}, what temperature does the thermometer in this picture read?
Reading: {"value": 10, "unit": "°C"}
